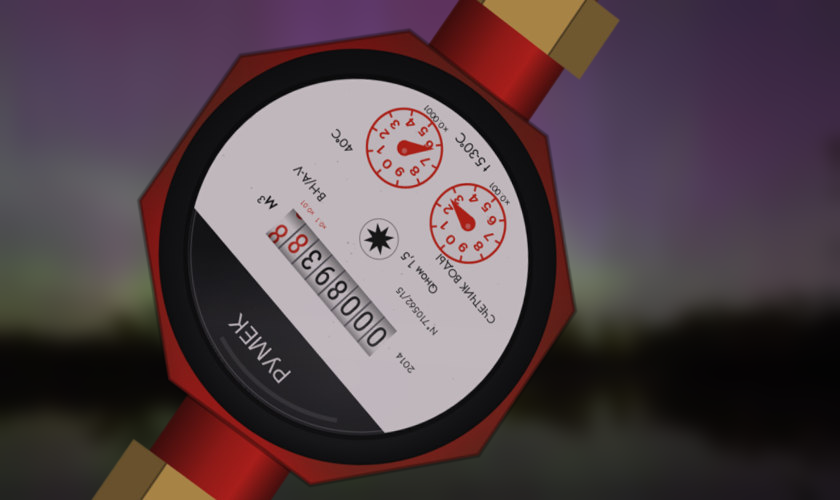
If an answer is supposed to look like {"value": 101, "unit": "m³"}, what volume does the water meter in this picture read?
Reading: {"value": 893.8826, "unit": "m³"}
